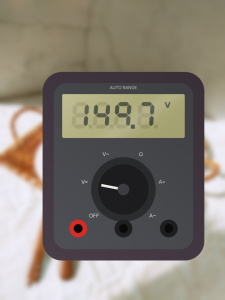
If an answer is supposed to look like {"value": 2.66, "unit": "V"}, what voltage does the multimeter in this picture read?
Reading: {"value": 149.7, "unit": "V"}
